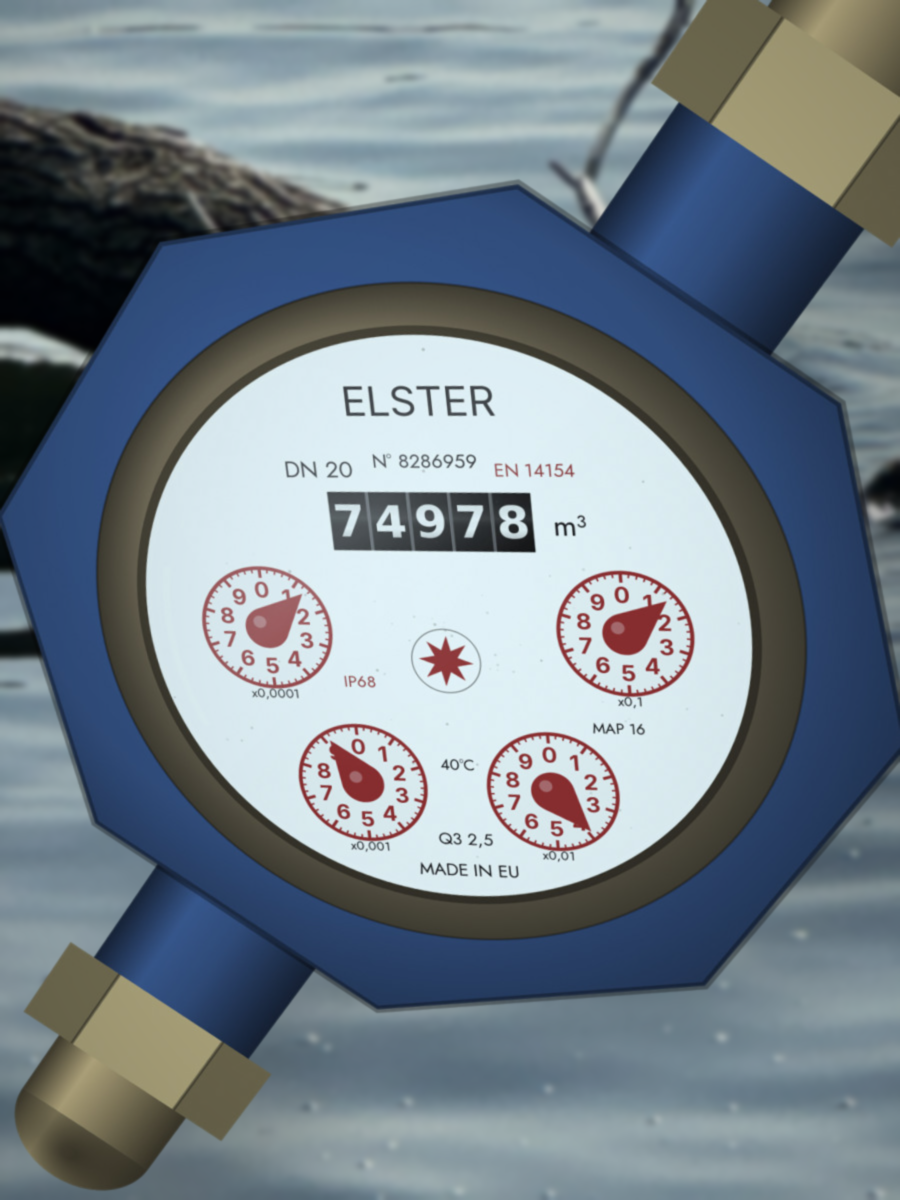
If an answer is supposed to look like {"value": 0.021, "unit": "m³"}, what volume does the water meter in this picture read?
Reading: {"value": 74978.1391, "unit": "m³"}
